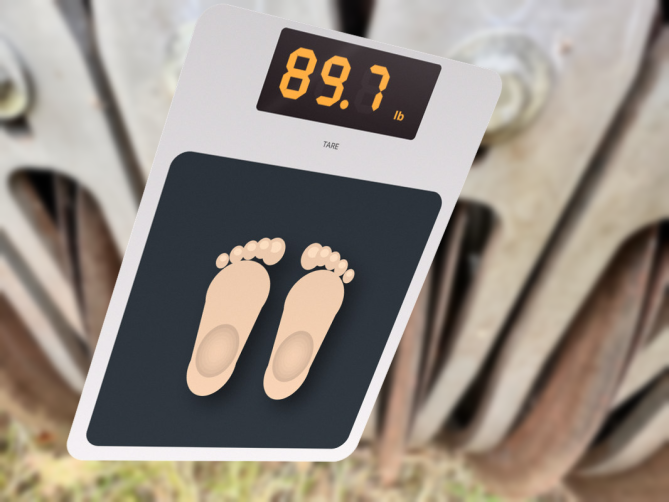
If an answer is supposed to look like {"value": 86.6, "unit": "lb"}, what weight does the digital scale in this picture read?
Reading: {"value": 89.7, "unit": "lb"}
